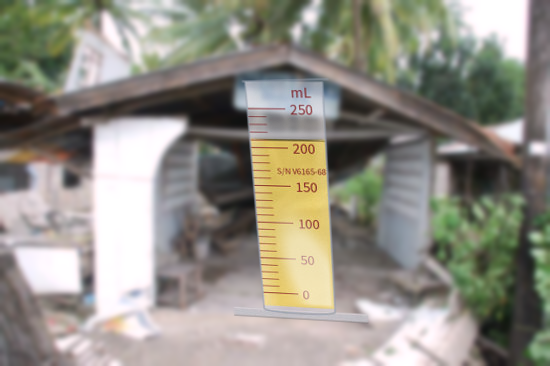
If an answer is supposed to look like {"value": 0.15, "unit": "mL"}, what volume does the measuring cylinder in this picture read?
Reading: {"value": 210, "unit": "mL"}
